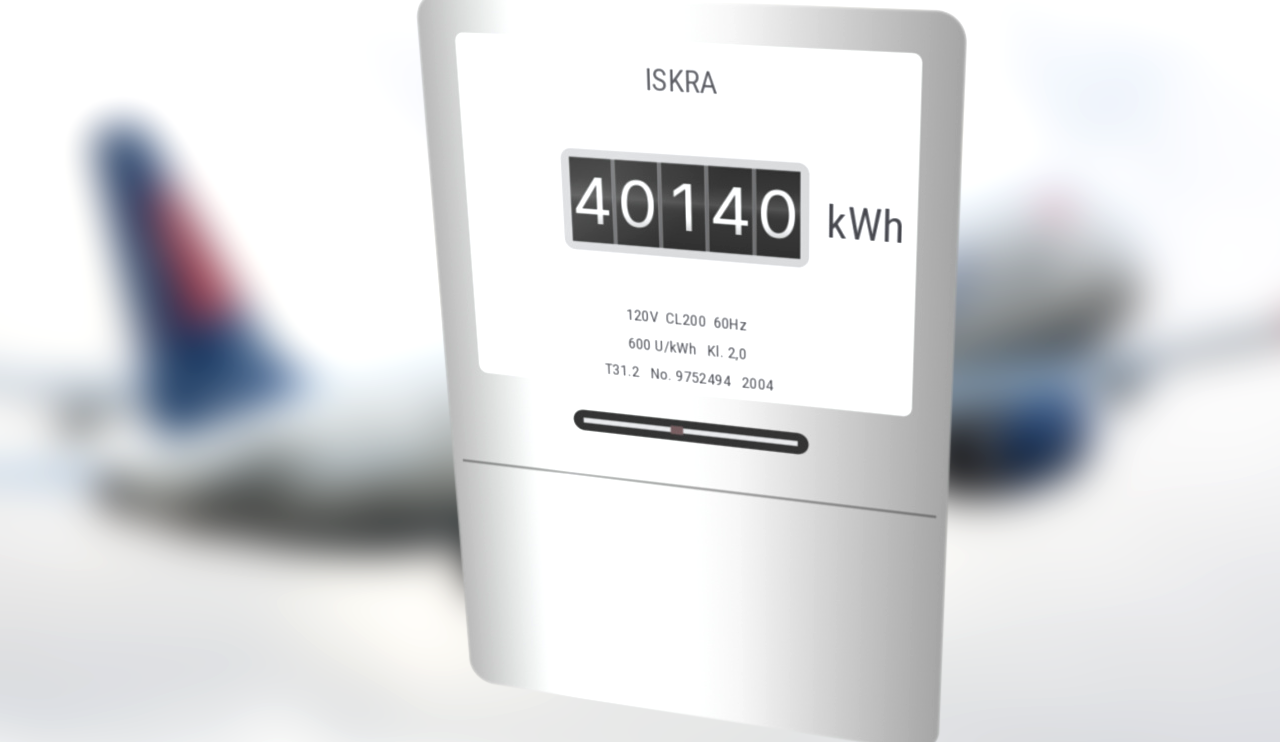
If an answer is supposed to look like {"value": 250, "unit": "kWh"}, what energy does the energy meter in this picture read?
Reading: {"value": 40140, "unit": "kWh"}
